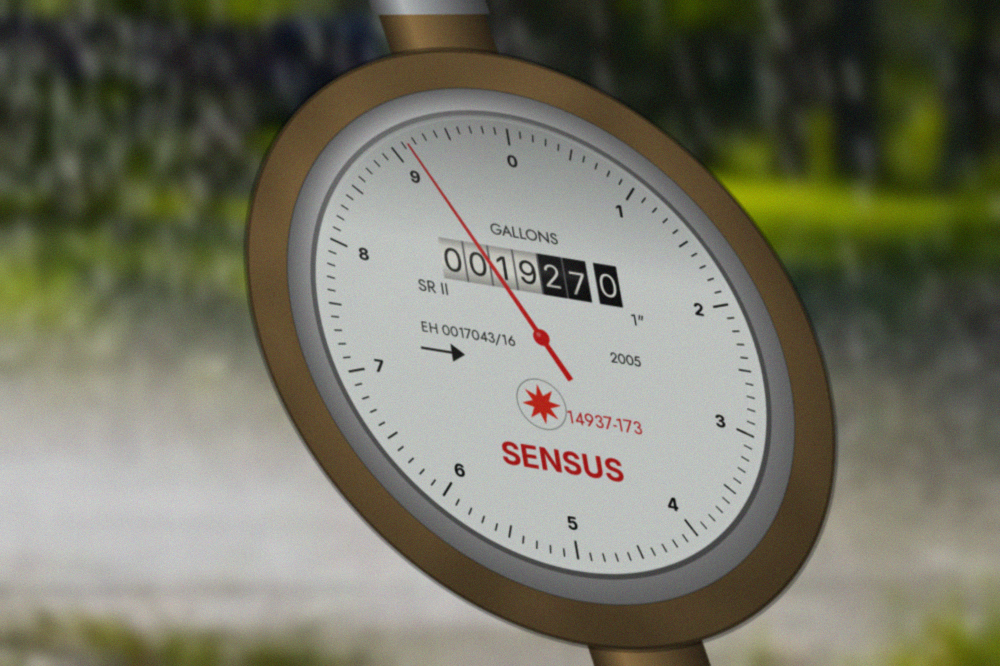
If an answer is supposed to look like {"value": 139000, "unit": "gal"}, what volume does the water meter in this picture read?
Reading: {"value": 19269.1, "unit": "gal"}
